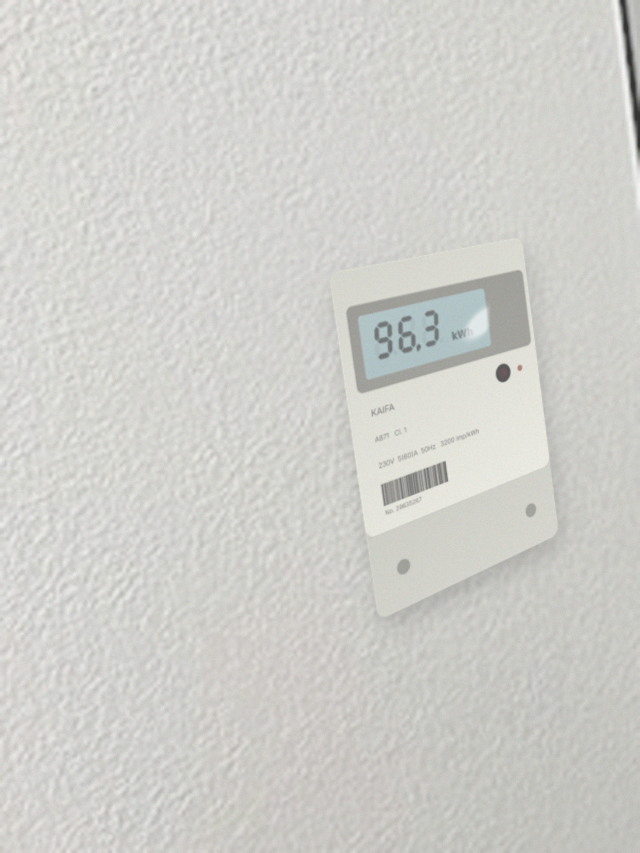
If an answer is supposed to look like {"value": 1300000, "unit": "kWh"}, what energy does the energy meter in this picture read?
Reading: {"value": 96.3, "unit": "kWh"}
